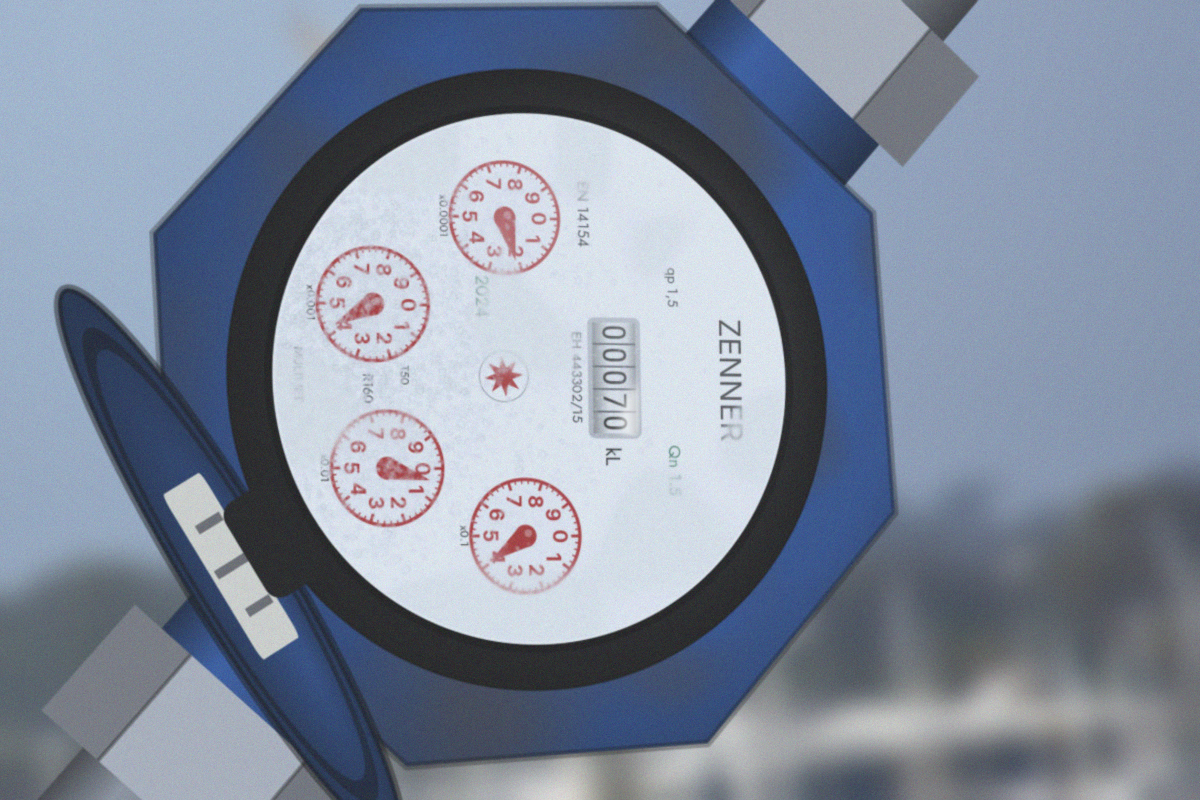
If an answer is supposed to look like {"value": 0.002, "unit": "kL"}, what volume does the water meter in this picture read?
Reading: {"value": 70.4042, "unit": "kL"}
